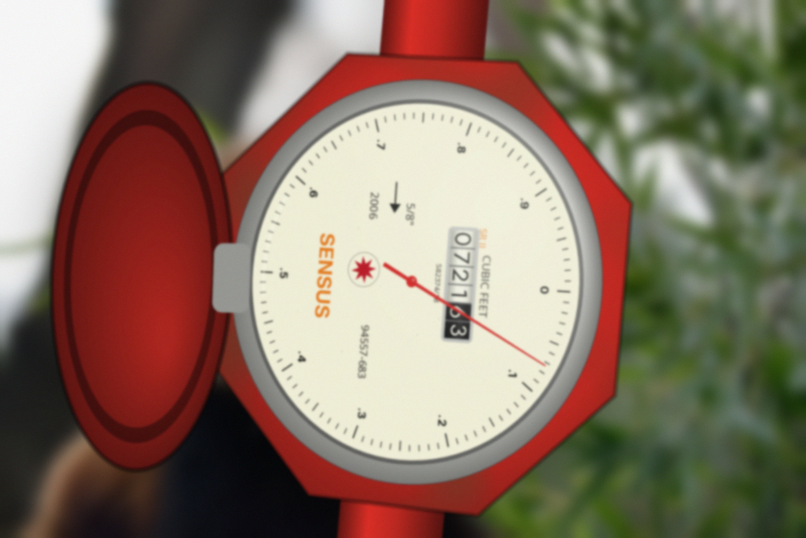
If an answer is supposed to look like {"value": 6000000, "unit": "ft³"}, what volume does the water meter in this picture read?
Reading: {"value": 72163.07, "unit": "ft³"}
